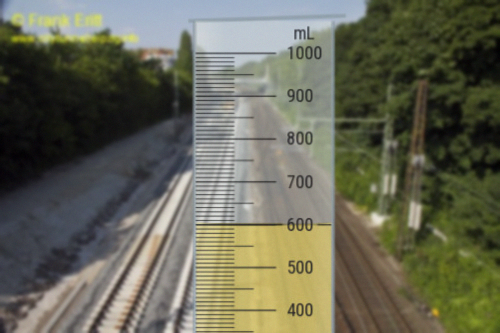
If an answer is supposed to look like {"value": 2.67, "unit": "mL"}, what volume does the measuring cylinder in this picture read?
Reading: {"value": 600, "unit": "mL"}
